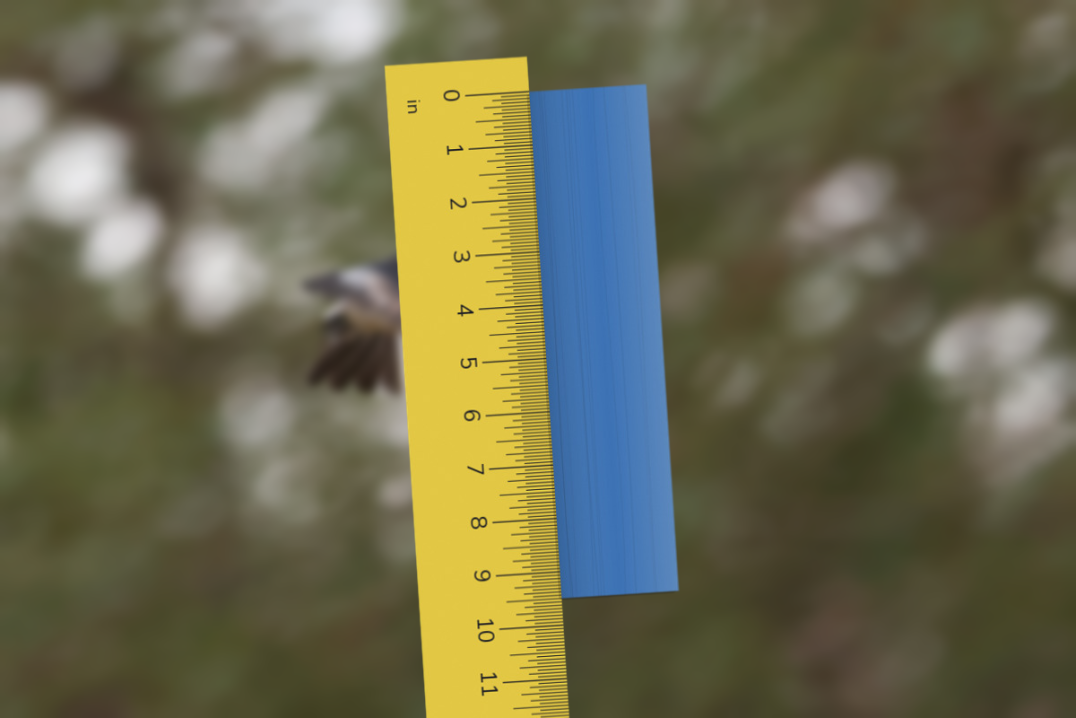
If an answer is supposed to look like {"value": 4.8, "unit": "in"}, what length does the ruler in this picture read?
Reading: {"value": 9.5, "unit": "in"}
